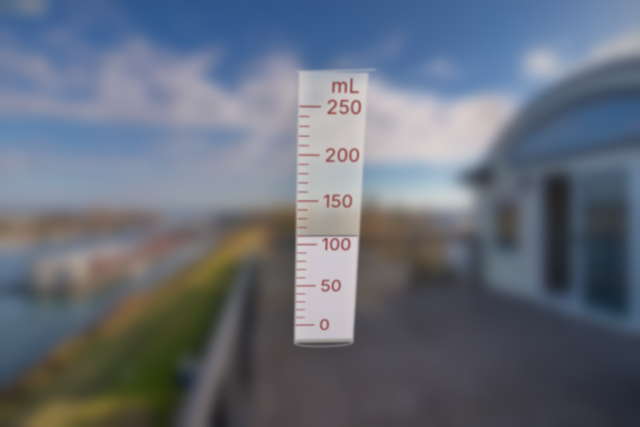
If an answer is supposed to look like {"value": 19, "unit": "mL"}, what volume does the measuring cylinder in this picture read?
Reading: {"value": 110, "unit": "mL"}
